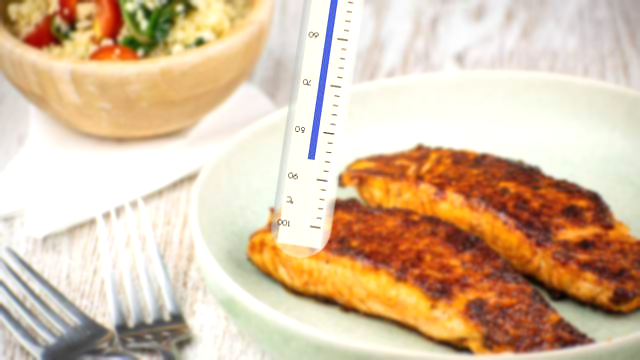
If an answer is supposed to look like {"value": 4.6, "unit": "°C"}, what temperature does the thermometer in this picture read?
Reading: {"value": 86, "unit": "°C"}
